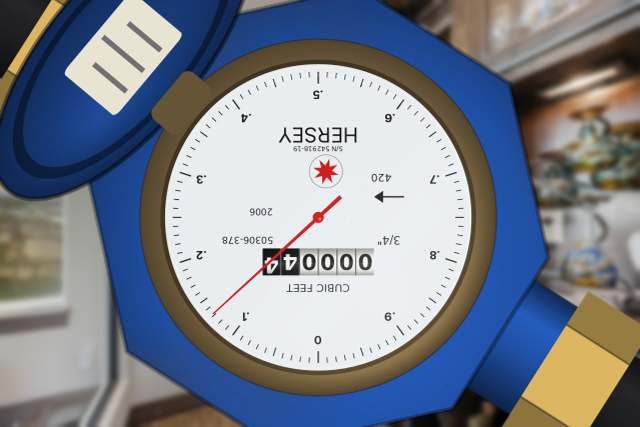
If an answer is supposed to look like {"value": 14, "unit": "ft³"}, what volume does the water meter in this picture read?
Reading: {"value": 44.13, "unit": "ft³"}
